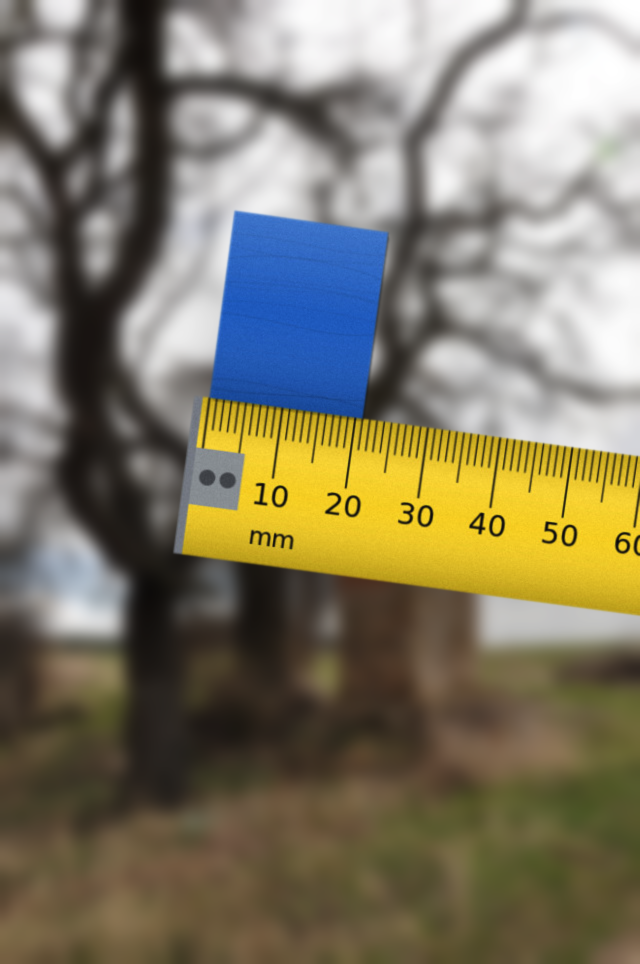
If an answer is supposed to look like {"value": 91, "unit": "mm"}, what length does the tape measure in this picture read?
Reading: {"value": 21, "unit": "mm"}
